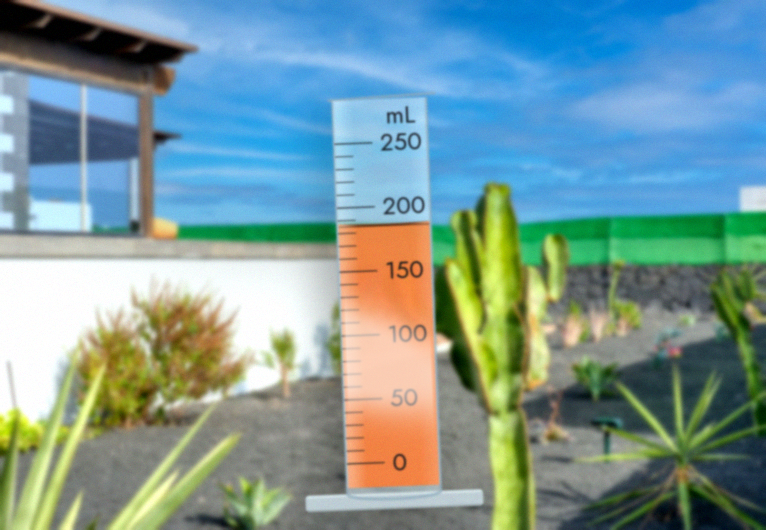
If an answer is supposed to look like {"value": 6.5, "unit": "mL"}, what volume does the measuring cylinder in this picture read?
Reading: {"value": 185, "unit": "mL"}
